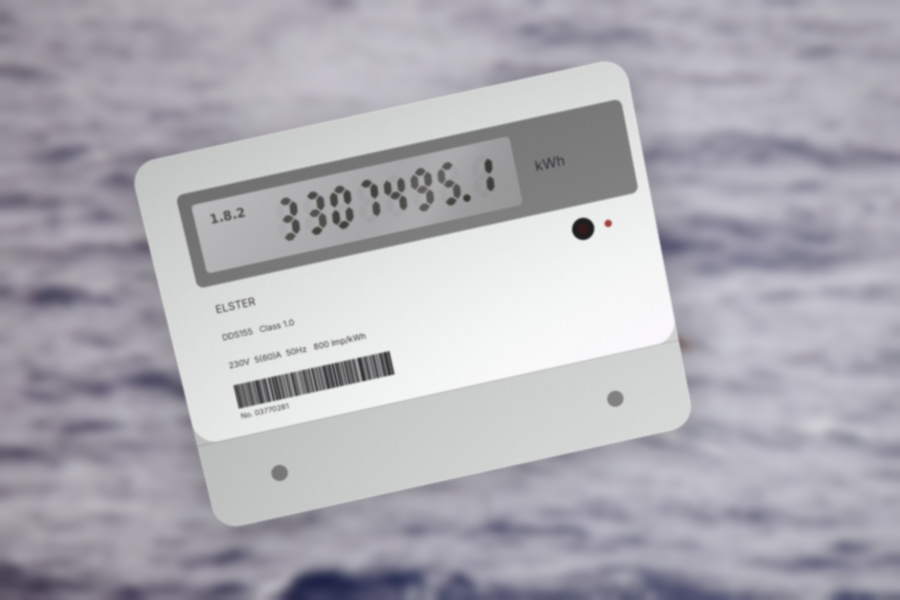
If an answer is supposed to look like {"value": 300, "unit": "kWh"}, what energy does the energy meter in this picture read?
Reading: {"value": 3307495.1, "unit": "kWh"}
